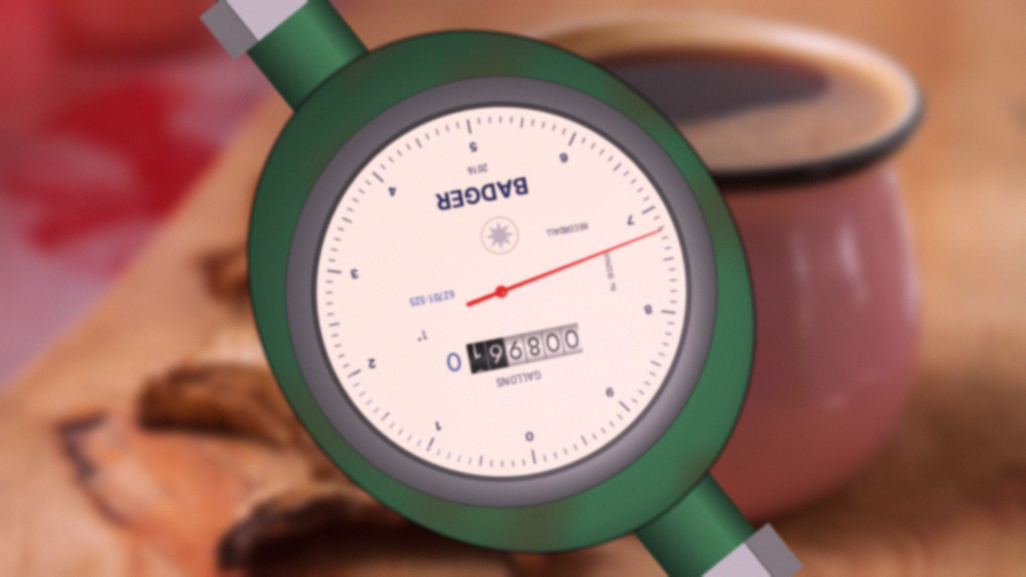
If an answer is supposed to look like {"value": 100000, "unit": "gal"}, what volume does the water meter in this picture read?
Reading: {"value": 89607.2, "unit": "gal"}
